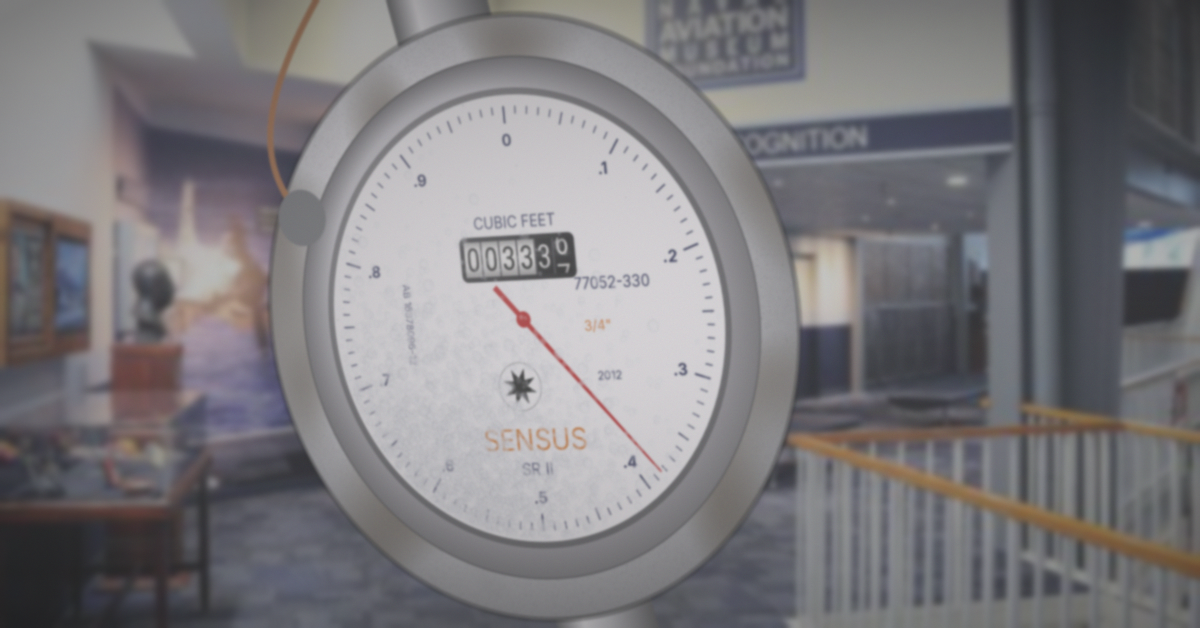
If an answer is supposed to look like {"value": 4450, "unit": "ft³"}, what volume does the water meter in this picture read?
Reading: {"value": 3336.38, "unit": "ft³"}
